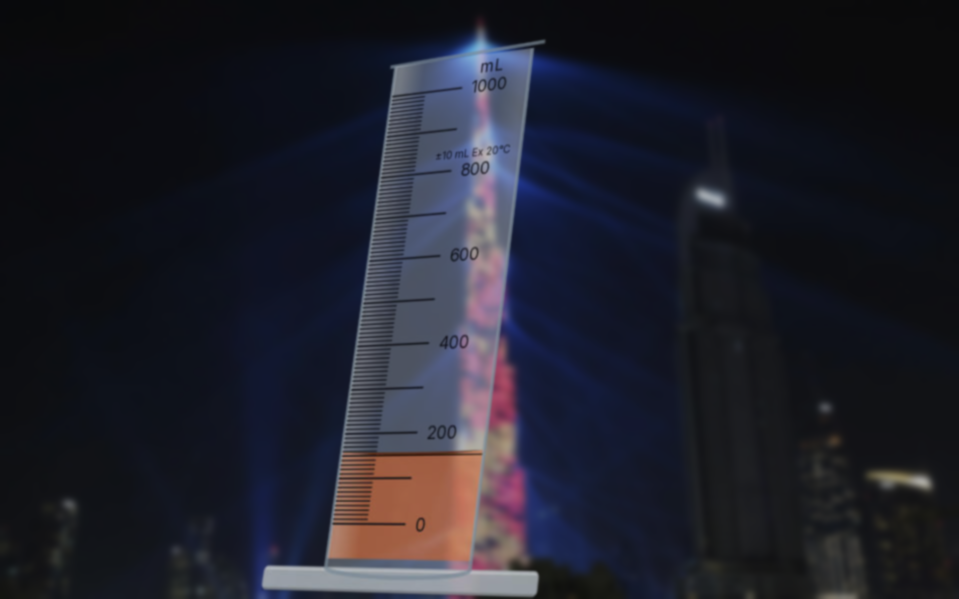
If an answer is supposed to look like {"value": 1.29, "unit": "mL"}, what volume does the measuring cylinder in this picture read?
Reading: {"value": 150, "unit": "mL"}
